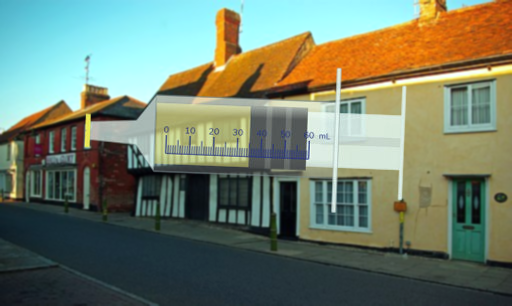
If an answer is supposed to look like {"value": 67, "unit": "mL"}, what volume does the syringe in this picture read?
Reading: {"value": 35, "unit": "mL"}
